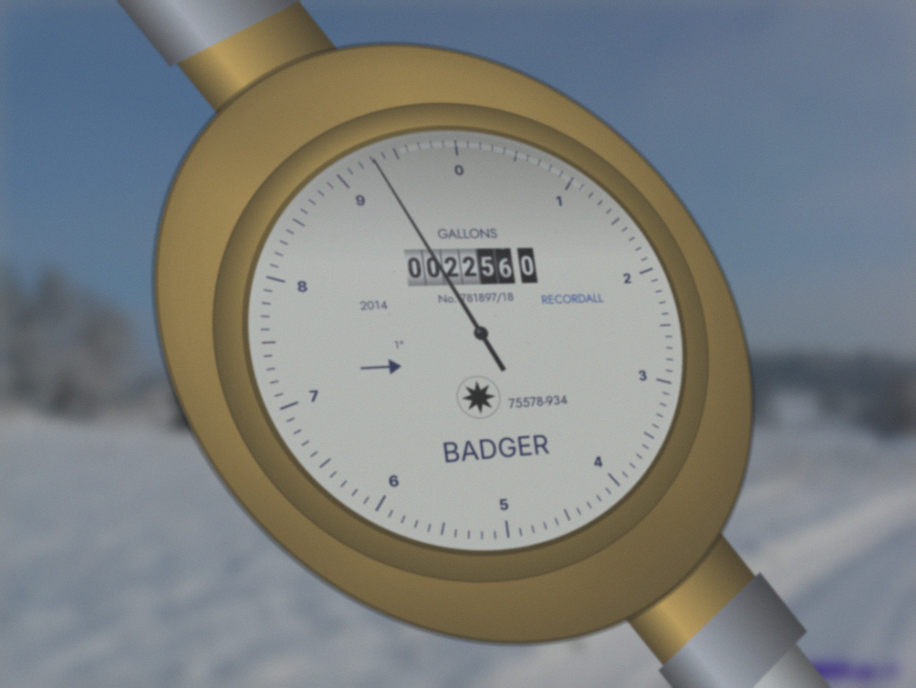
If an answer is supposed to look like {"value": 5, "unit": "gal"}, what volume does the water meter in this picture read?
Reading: {"value": 22559.3, "unit": "gal"}
